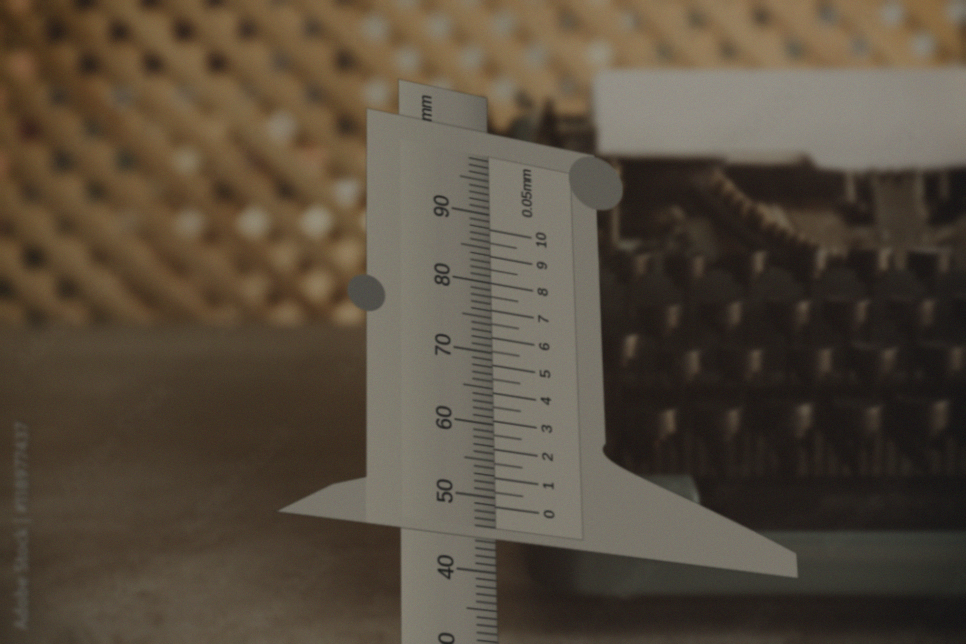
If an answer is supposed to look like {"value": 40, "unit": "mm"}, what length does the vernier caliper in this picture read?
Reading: {"value": 48.8, "unit": "mm"}
